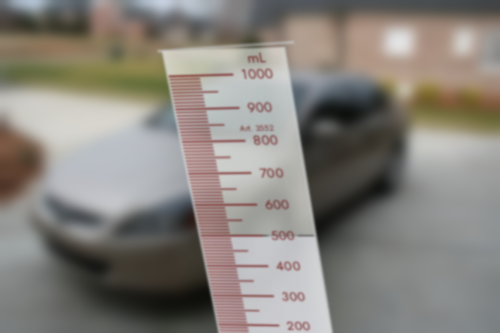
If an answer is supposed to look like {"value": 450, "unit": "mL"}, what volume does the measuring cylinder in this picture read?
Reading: {"value": 500, "unit": "mL"}
